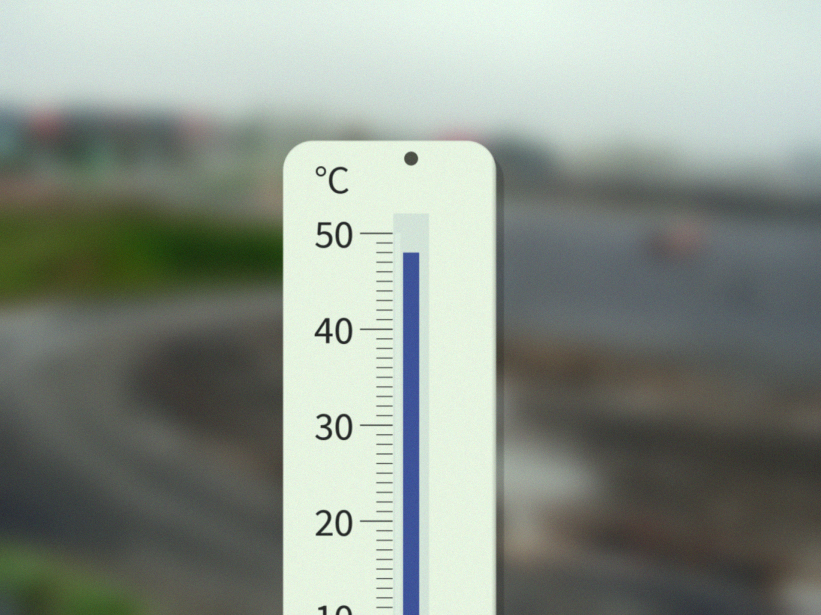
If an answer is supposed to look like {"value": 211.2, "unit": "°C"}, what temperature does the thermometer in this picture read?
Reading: {"value": 48, "unit": "°C"}
